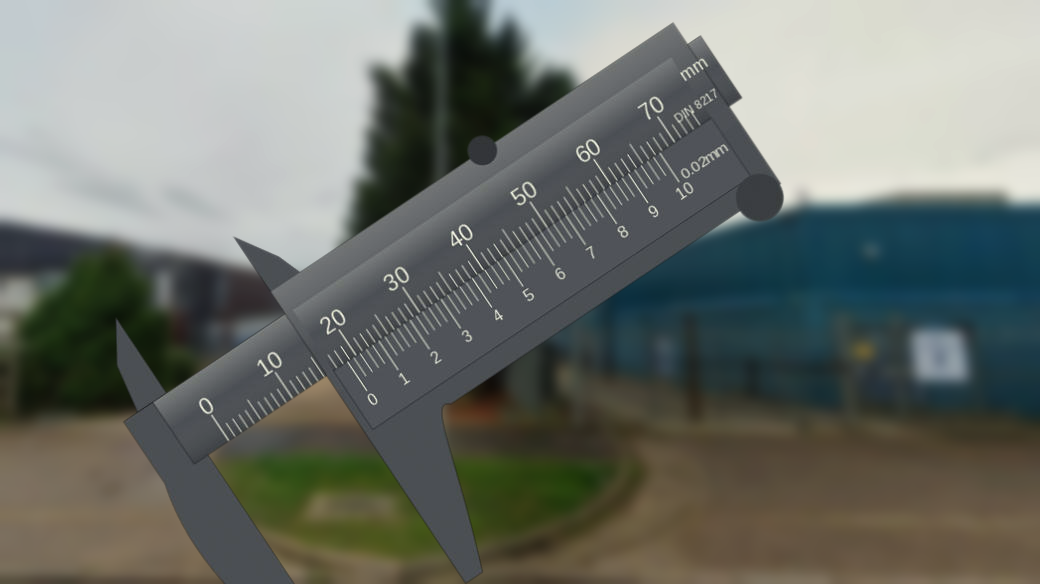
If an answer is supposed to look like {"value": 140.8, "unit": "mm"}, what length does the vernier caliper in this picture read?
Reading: {"value": 18.6, "unit": "mm"}
